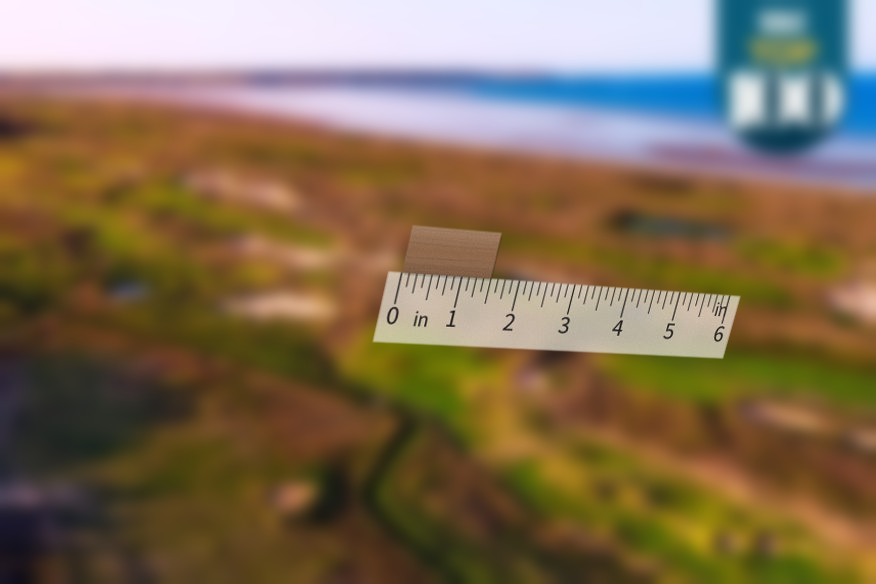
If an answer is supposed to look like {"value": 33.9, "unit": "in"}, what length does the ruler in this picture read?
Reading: {"value": 1.5, "unit": "in"}
